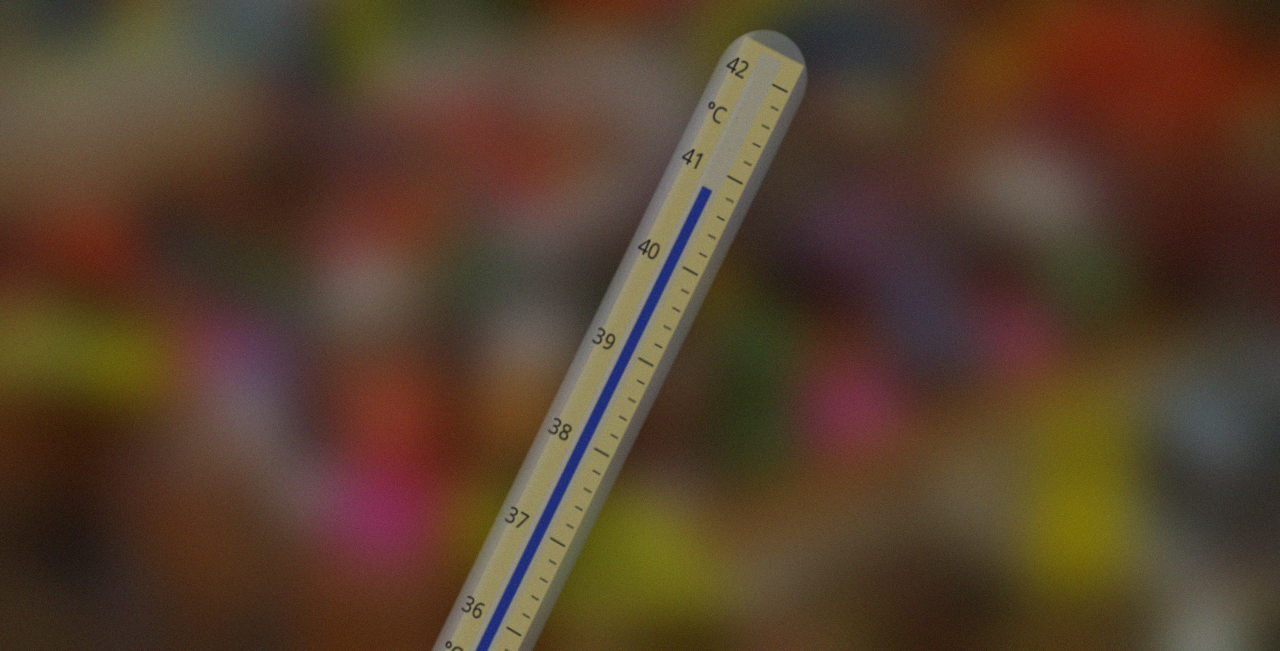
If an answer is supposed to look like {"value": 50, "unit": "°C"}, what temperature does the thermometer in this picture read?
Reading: {"value": 40.8, "unit": "°C"}
